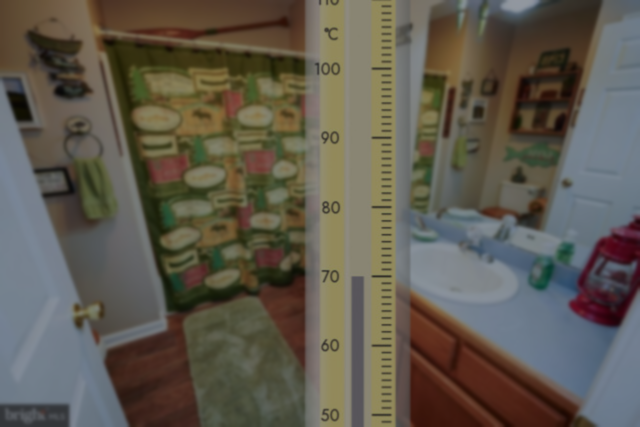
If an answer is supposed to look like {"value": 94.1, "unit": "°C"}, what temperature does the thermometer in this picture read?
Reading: {"value": 70, "unit": "°C"}
